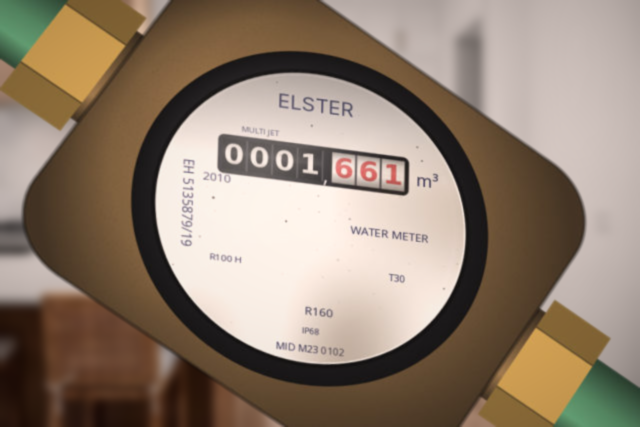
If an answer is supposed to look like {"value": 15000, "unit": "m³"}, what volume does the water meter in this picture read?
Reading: {"value": 1.661, "unit": "m³"}
